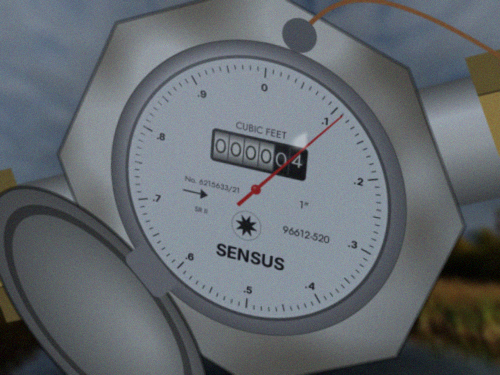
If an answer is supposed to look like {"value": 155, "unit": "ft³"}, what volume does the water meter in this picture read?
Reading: {"value": 4.11, "unit": "ft³"}
